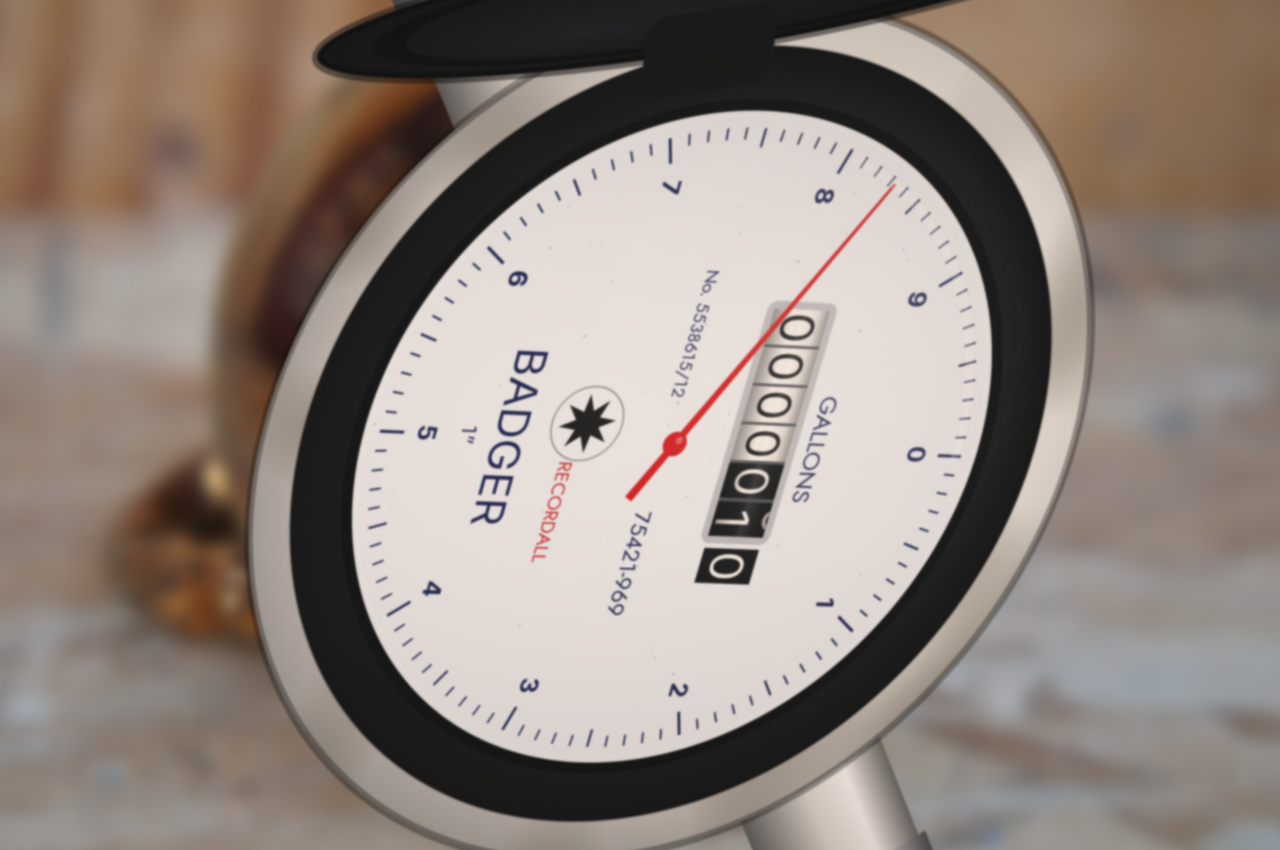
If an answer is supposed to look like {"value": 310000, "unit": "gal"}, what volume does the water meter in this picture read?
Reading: {"value": 8.3, "unit": "gal"}
